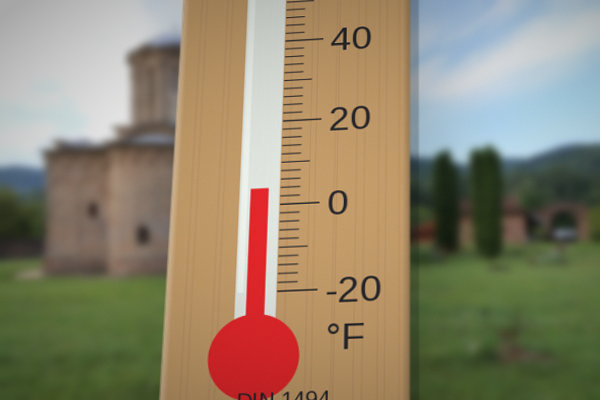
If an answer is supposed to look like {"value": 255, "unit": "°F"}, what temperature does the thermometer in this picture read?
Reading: {"value": 4, "unit": "°F"}
